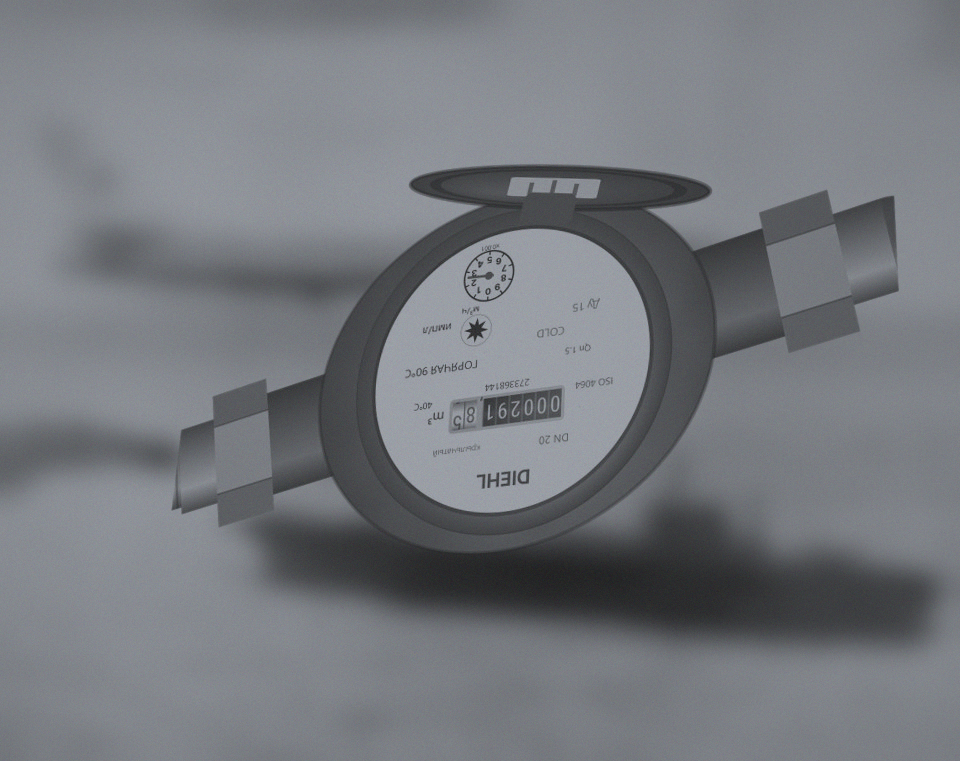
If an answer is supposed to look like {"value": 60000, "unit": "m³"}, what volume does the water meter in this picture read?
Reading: {"value": 291.852, "unit": "m³"}
